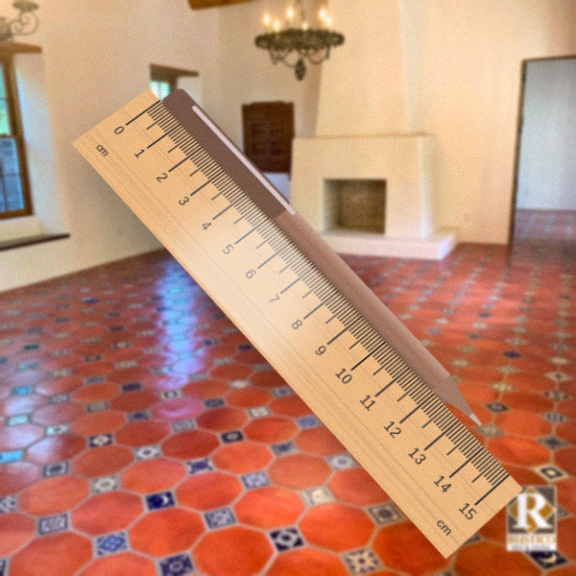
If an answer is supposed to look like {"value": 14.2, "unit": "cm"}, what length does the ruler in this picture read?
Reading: {"value": 13.5, "unit": "cm"}
